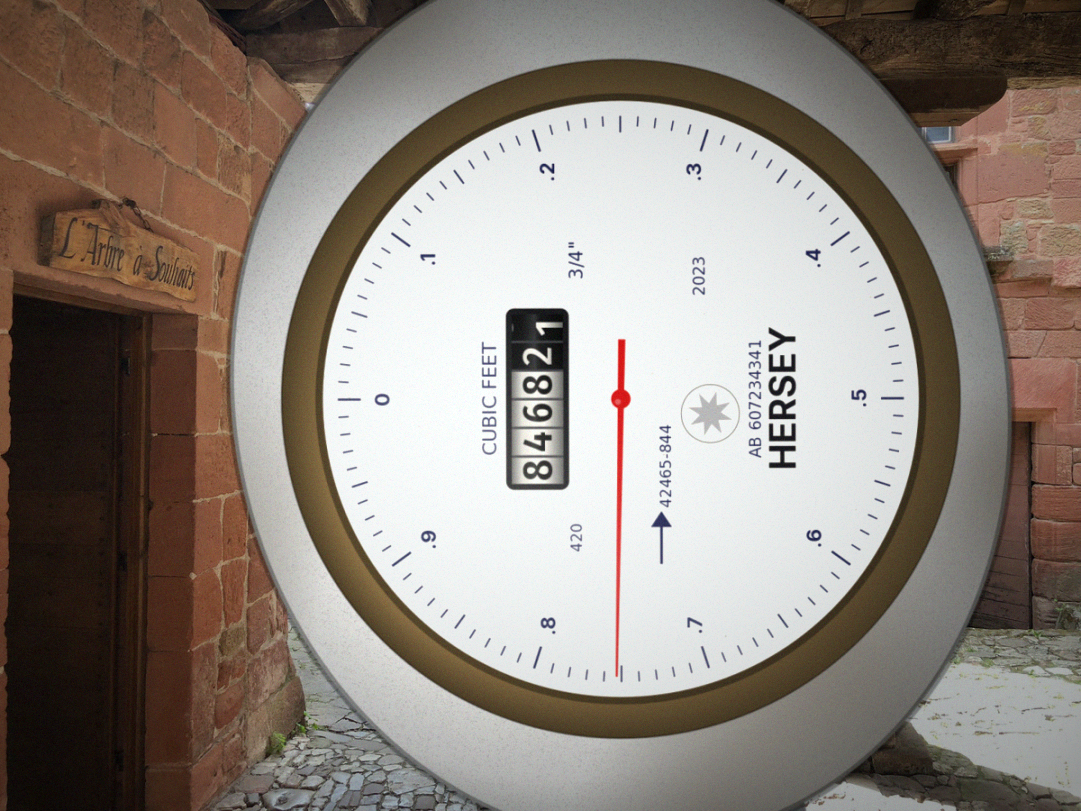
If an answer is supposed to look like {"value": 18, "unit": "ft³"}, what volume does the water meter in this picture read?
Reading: {"value": 846820.75, "unit": "ft³"}
